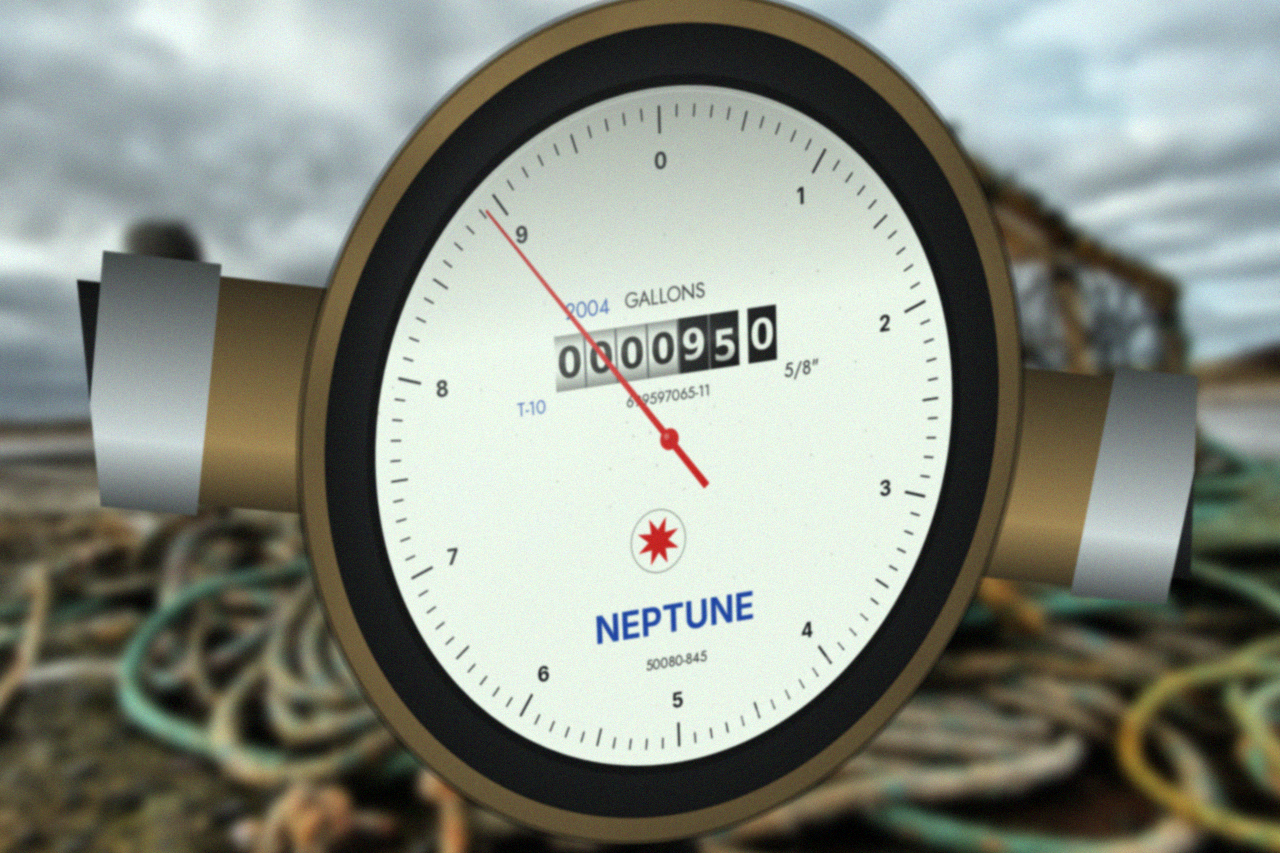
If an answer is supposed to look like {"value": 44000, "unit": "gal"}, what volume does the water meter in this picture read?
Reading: {"value": 948.9, "unit": "gal"}
